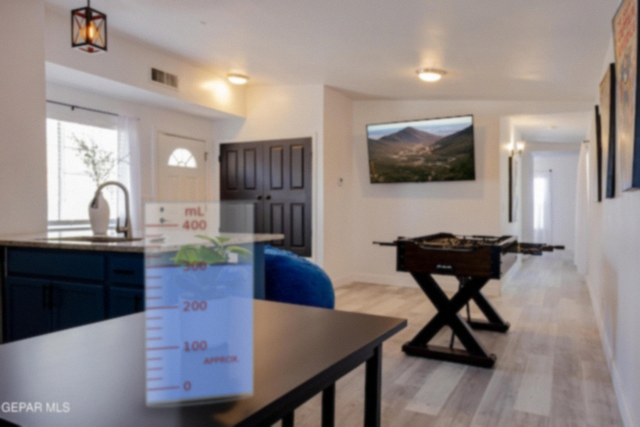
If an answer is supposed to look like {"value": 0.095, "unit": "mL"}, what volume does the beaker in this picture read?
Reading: {"value": 300, "unit": "mL"}
